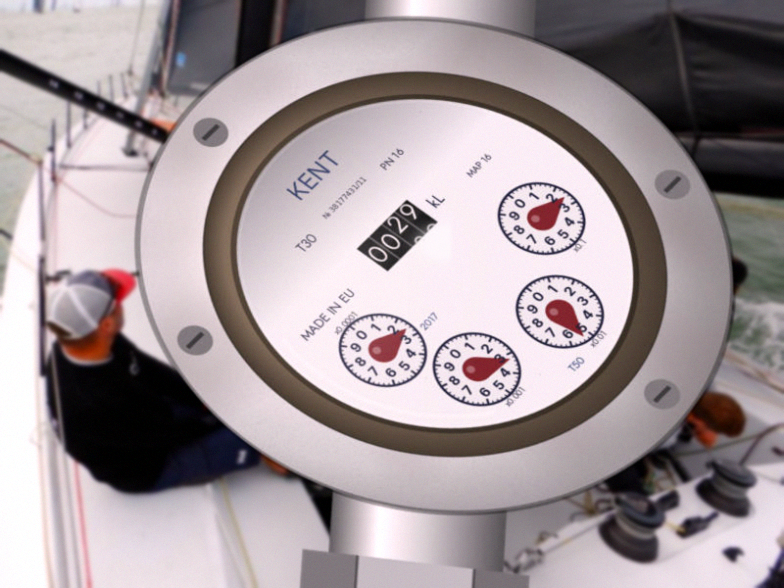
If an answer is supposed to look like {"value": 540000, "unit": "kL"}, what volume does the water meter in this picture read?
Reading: {"value": 29.2532, "unit": "kL"}
